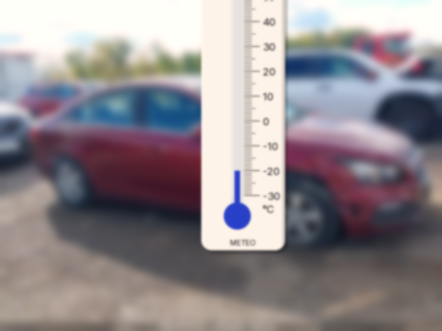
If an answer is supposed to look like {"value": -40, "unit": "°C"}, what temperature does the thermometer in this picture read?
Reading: {"value": -20, "unit": "°C"}
